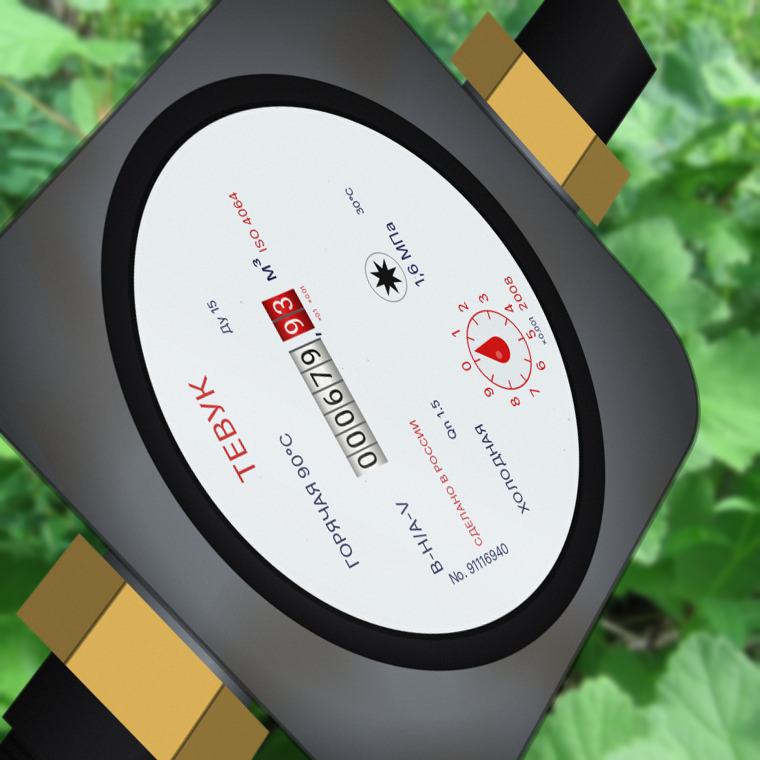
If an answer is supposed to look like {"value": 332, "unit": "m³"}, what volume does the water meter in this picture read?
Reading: {"value": 679.930, "unit": "m³"}
